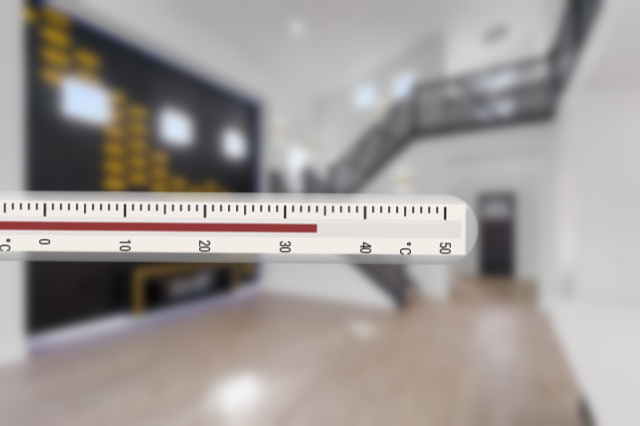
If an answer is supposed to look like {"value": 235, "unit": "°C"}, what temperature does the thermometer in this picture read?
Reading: {"value": 34, "unit": "°C"}
